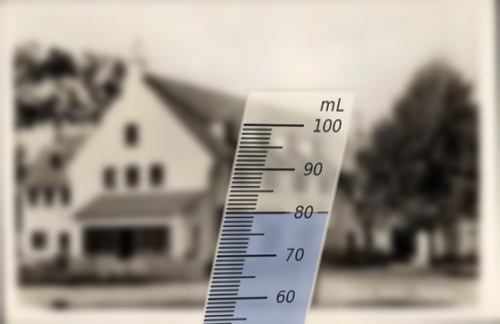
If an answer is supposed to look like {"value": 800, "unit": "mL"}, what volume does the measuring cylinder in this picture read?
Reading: {"value": 80, "unit": "mL"}
